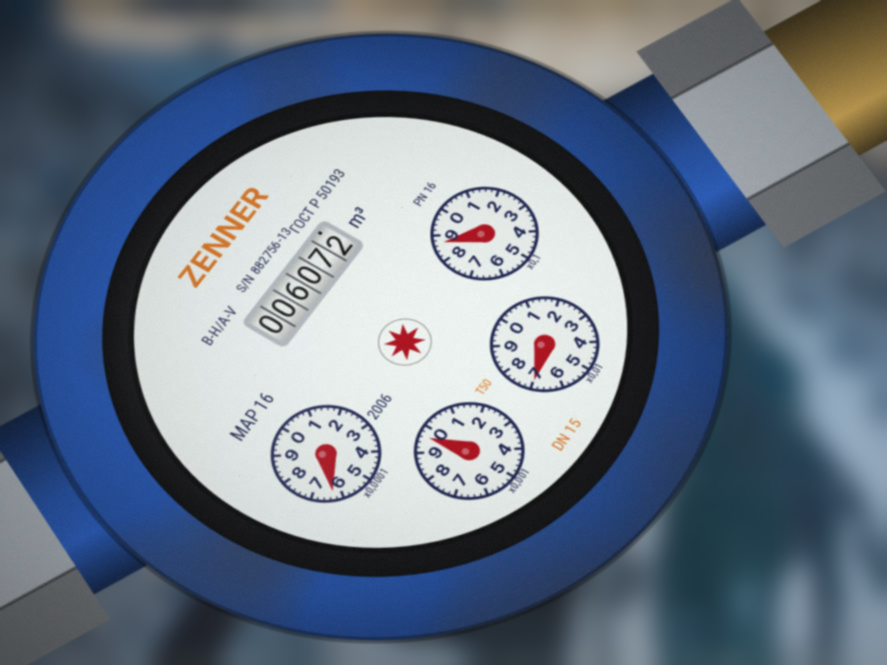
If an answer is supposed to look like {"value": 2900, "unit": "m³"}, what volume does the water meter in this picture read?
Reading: {"value": 6071.8696, "unit": "m³"}
